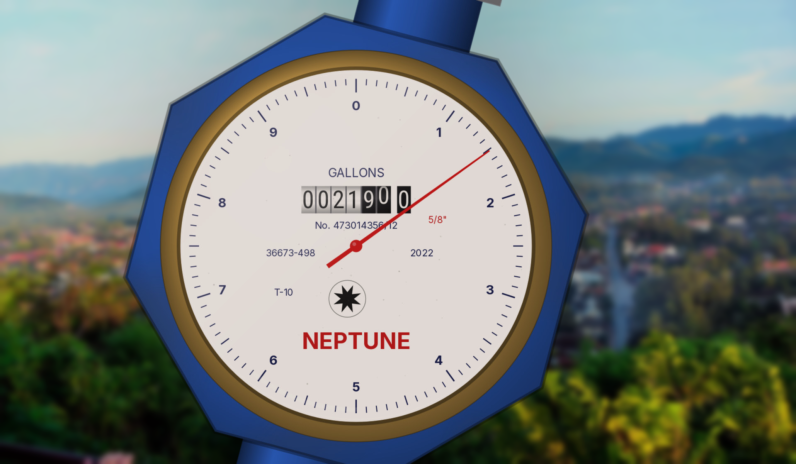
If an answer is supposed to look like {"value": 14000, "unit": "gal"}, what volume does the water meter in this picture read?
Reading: {"value": 21901.5, "unit": "gal"}
